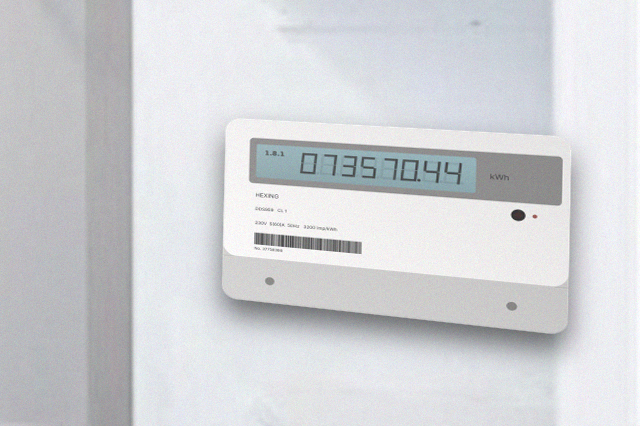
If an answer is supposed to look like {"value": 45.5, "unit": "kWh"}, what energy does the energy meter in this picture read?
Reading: {"value": 73570.44, "unit": "kWh"}
